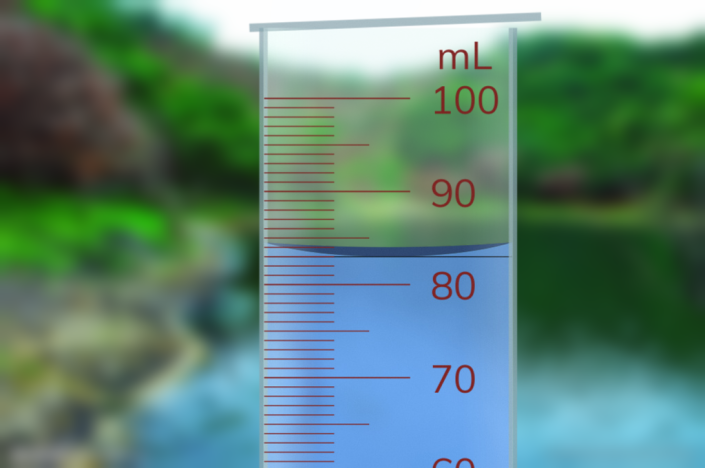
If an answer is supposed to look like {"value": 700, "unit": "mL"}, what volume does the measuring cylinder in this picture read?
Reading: {"value": 83, "unit": "mL"}
